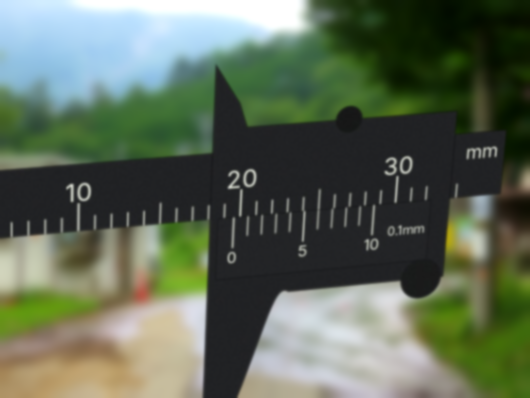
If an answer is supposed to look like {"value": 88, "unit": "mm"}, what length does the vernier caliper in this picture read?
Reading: {"value": 19.6, "unit": "mm"}
